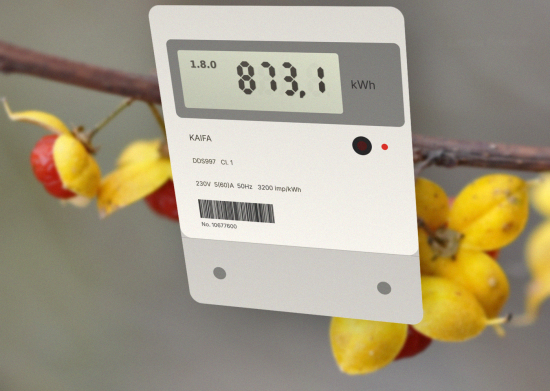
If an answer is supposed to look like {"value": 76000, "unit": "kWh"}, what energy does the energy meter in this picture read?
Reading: {"value": 873.1, "unit": "kWh"}
